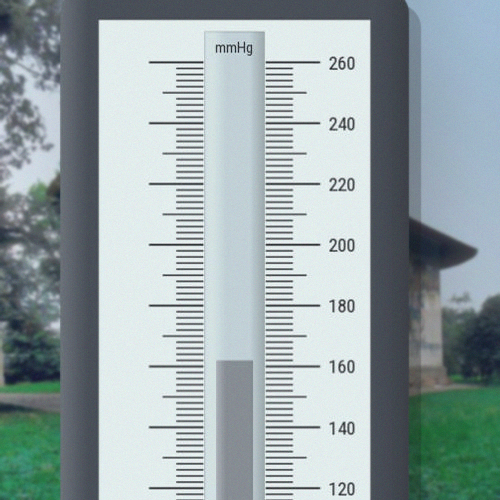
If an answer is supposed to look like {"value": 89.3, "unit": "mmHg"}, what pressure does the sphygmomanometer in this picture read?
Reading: {"value": 162, "unit": "mmHg"}
